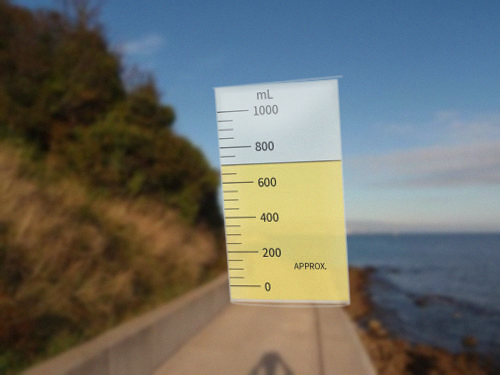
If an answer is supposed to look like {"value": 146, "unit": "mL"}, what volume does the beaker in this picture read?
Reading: {"value": 700, "unit": "mL"}
